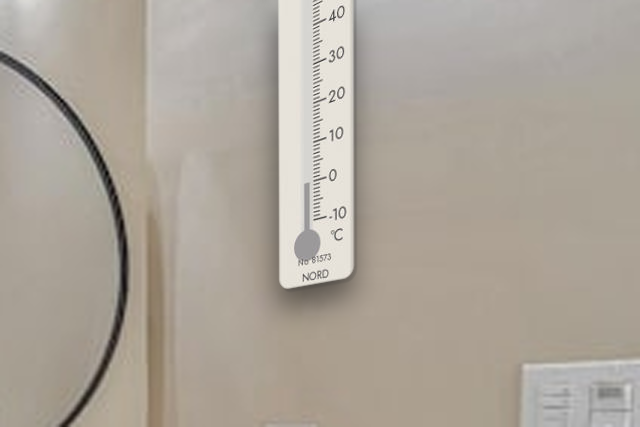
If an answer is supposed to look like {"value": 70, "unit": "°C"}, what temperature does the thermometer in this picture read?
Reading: {"value": 0, "unit": "°C"}
